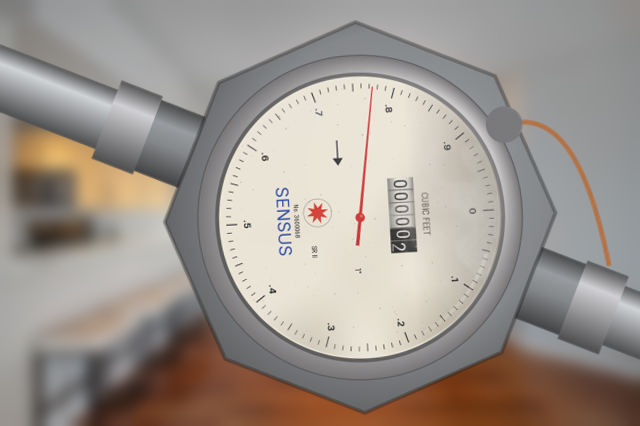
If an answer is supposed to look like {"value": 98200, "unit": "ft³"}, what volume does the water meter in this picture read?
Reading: {"value": 1.77, "unit": "ft³"}
